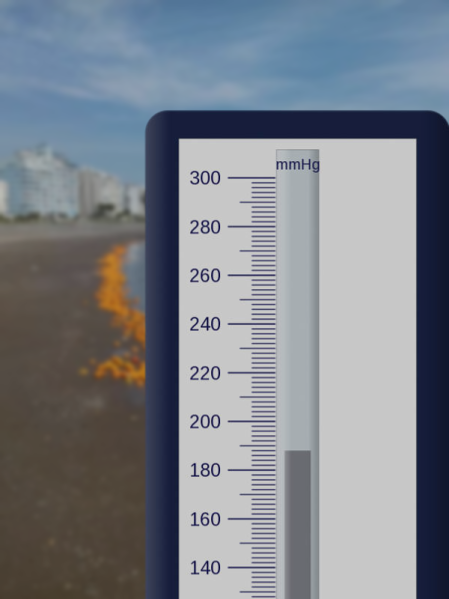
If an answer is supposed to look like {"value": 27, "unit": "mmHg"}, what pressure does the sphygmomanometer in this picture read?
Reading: {"value": 188, "unit": "mmHg"}
